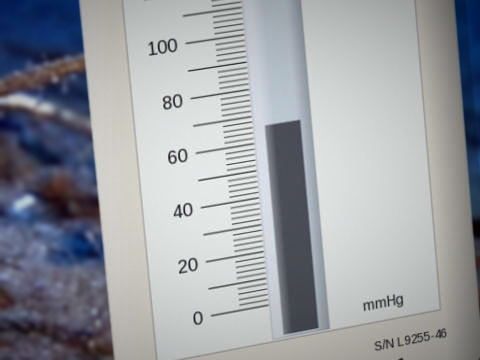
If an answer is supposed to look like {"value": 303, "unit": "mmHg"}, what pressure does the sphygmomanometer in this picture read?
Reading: {"value": 66, "unit": "mmHg"}
